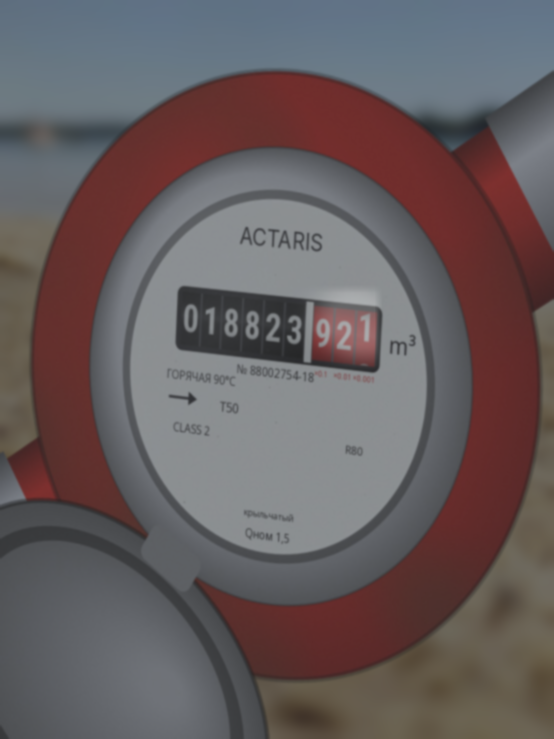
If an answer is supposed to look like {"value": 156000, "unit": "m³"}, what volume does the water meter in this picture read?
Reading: {"value": 18823.921, "unit": "m³"}
